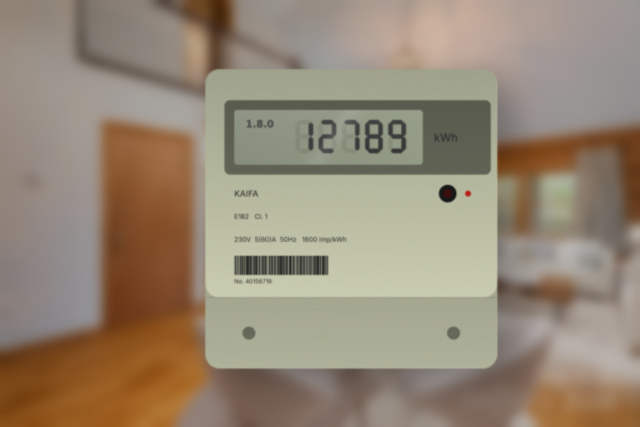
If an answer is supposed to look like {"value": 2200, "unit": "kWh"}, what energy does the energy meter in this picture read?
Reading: {"value": 12789, "unit": "kWh"}
